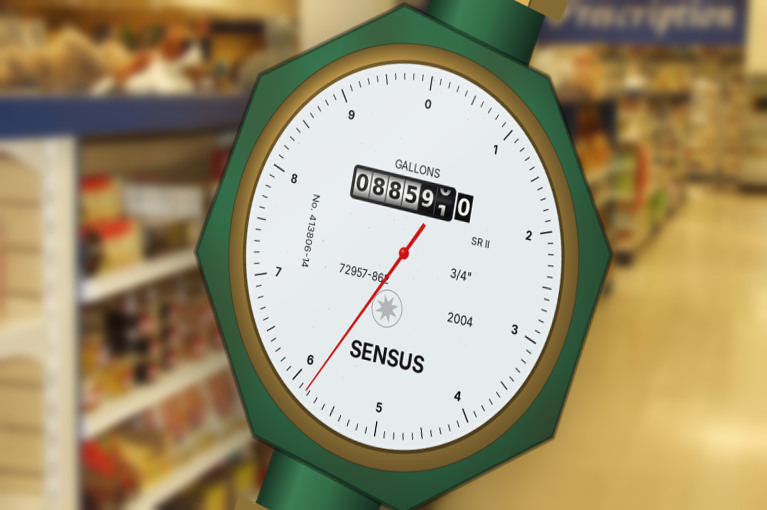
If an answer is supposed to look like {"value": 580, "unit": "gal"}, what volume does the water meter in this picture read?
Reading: {"value": 885905.8, "unit": "gal"}
